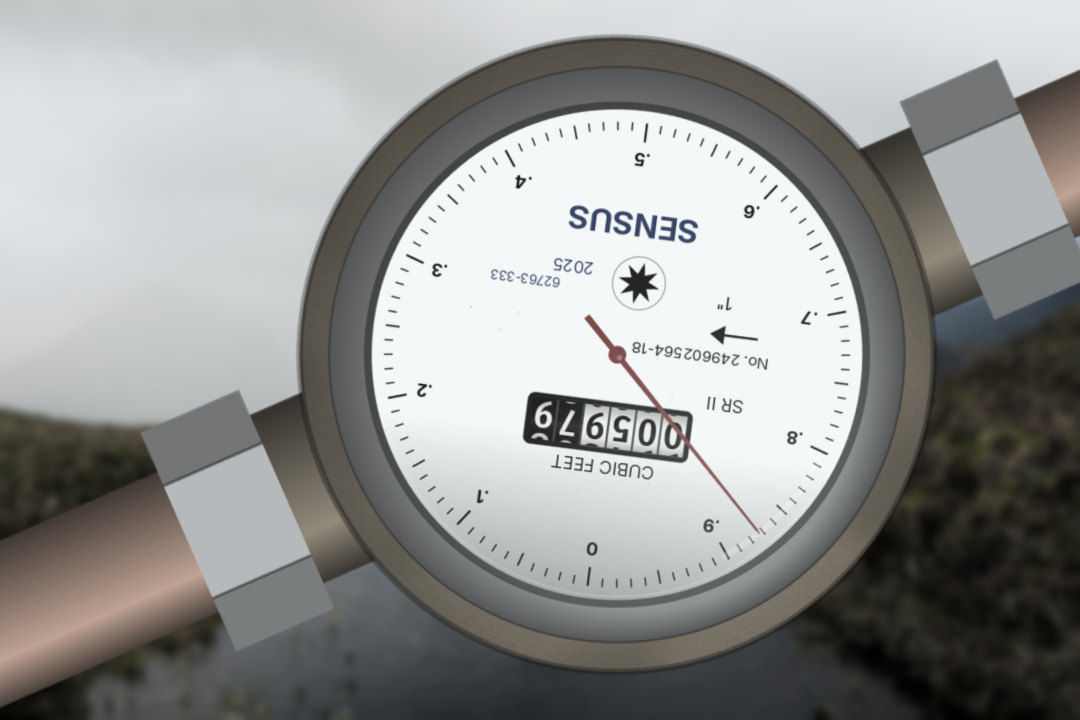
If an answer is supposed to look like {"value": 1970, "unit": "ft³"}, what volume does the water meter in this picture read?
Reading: {"value": 5978.87, "unit": "ft³"}
